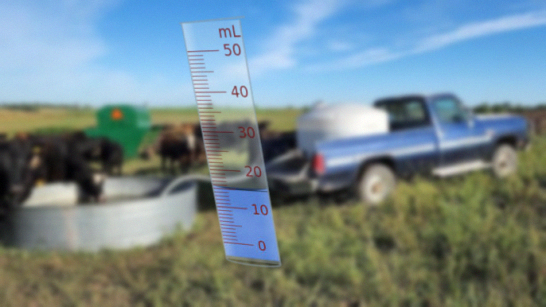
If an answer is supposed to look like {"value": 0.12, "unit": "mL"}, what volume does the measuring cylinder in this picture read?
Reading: {"value": 15, "unit": "mL"}
